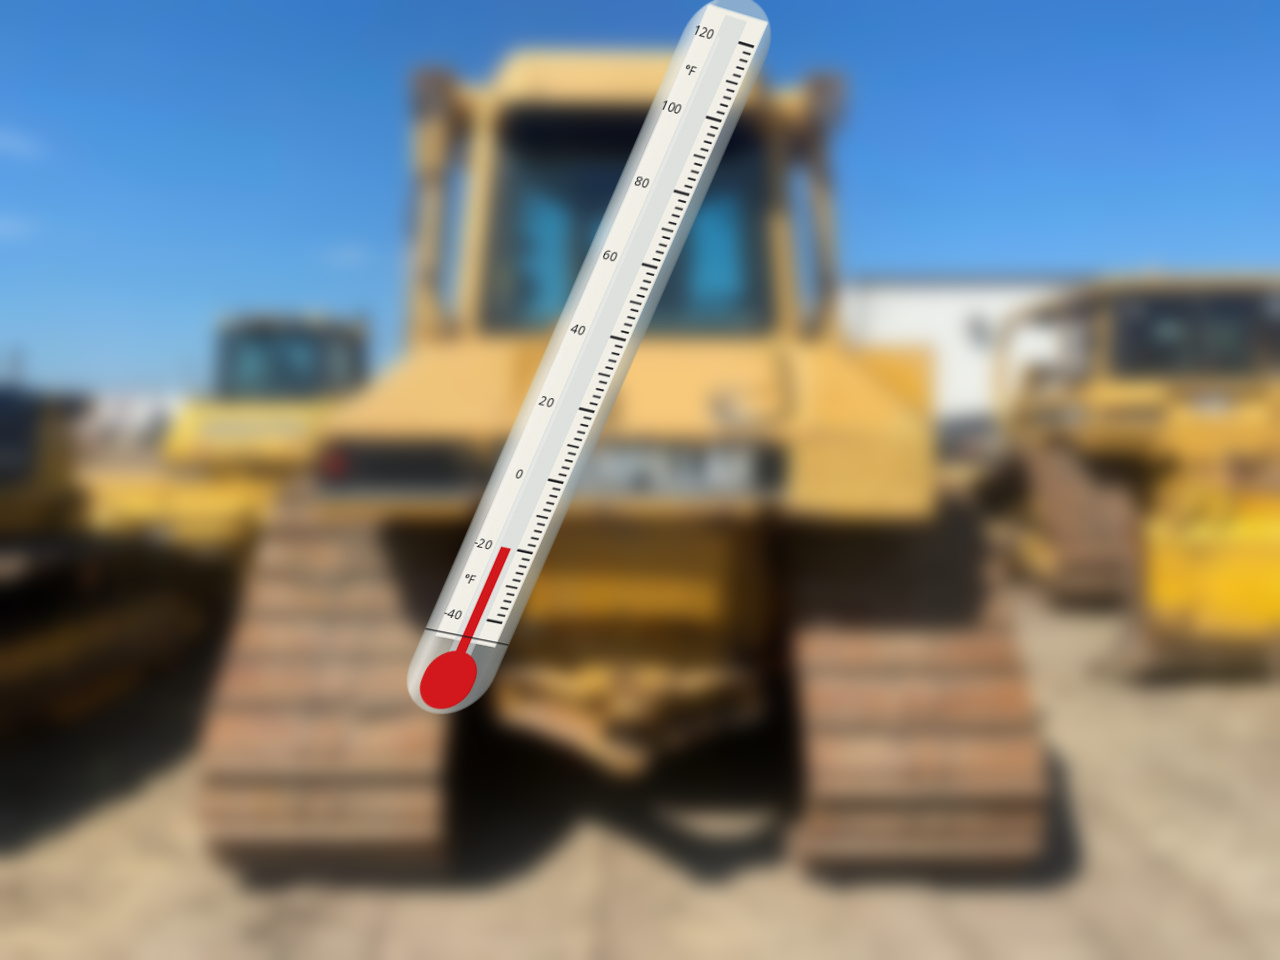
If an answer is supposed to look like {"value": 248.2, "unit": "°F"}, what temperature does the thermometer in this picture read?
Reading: {"value": -20, "unit": "°F"}
